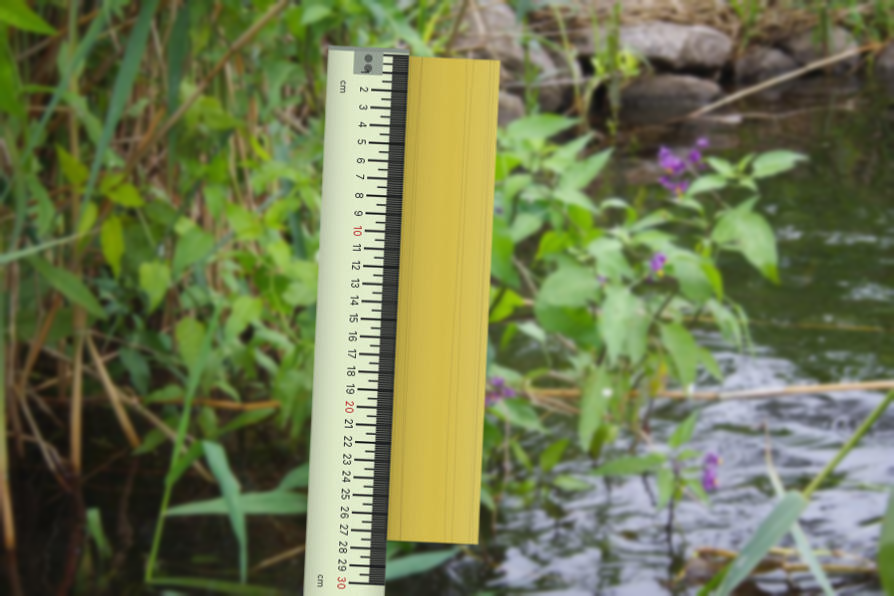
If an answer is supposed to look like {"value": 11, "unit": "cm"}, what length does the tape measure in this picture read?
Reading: {"value": 27.5, "unit": "cm"}
